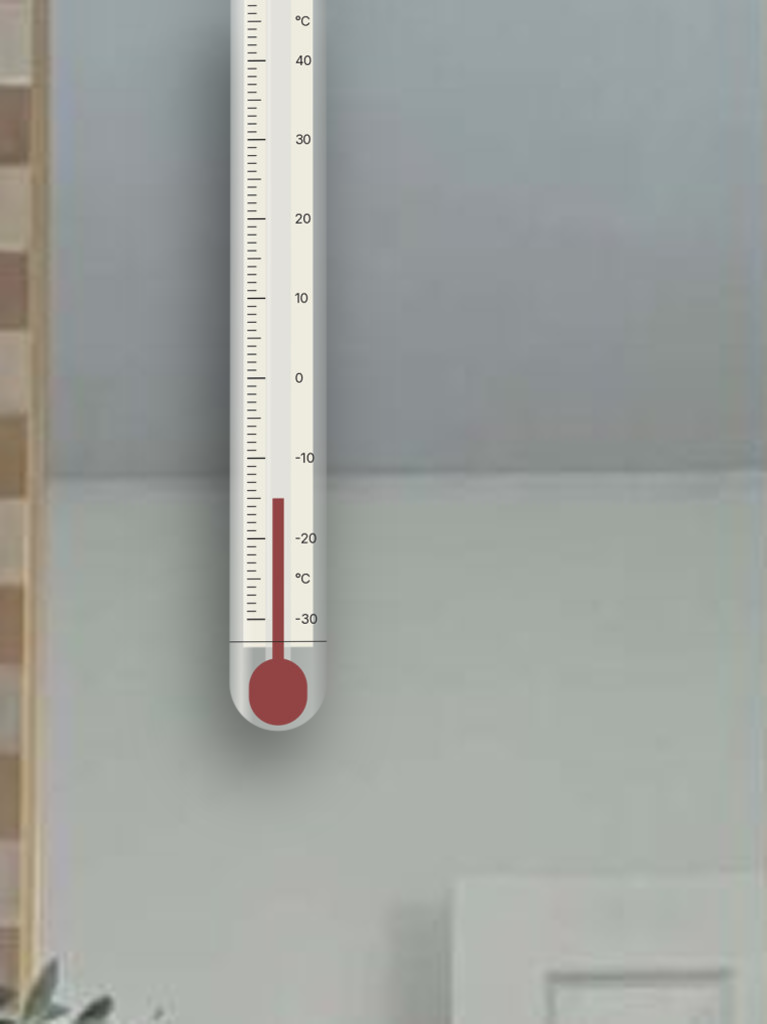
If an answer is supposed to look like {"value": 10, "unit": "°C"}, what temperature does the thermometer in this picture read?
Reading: {"value": -15, "unit": "°C"}
